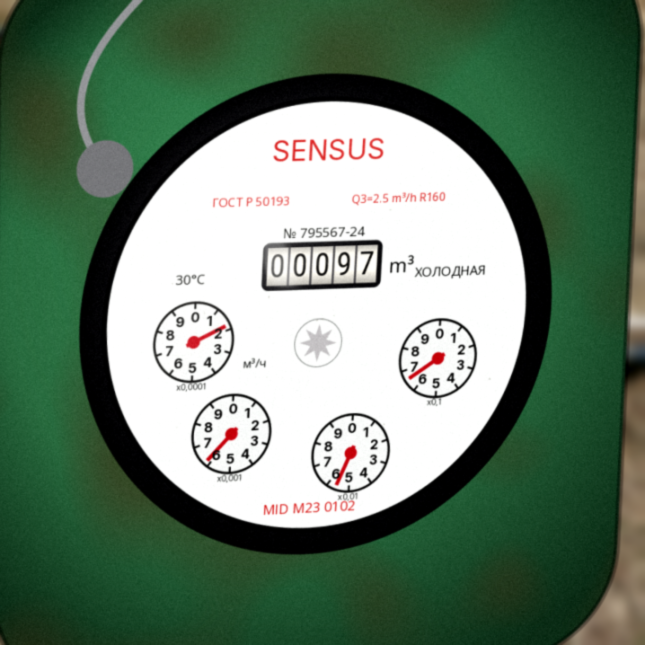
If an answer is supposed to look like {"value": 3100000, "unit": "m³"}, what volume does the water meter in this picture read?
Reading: {"value": 97.6561, "unit": "m³"}
